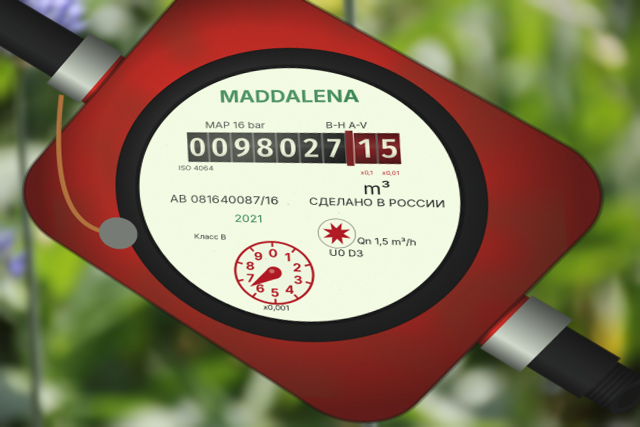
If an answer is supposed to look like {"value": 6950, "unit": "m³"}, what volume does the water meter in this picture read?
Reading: {"value": 98027.156, "unit": "m³"}
